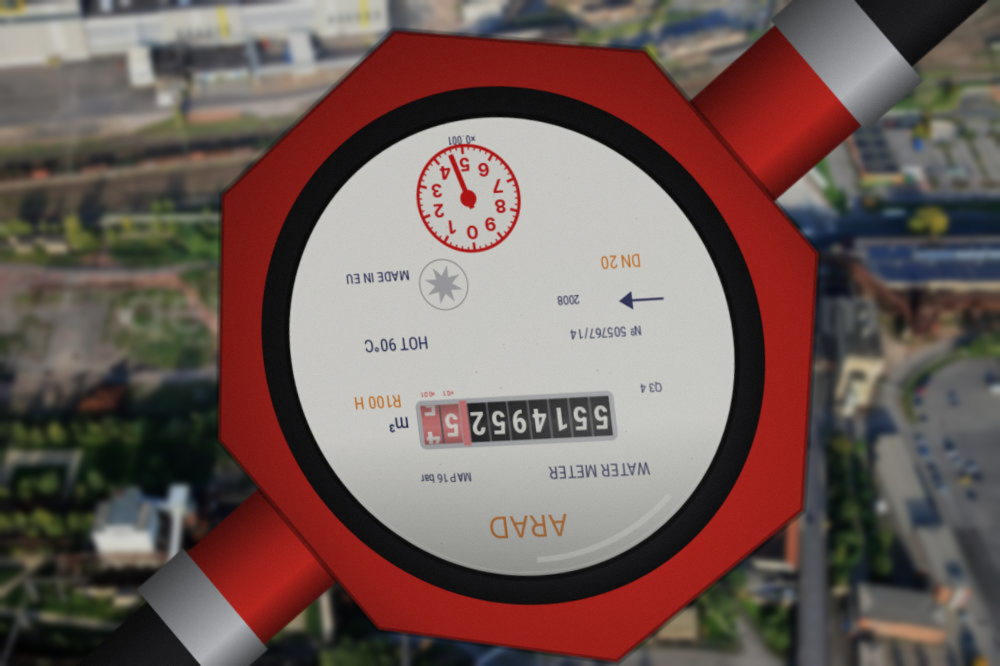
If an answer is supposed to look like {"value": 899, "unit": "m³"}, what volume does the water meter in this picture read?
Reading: {"value": 5514952.544, "unit": "m³"}
